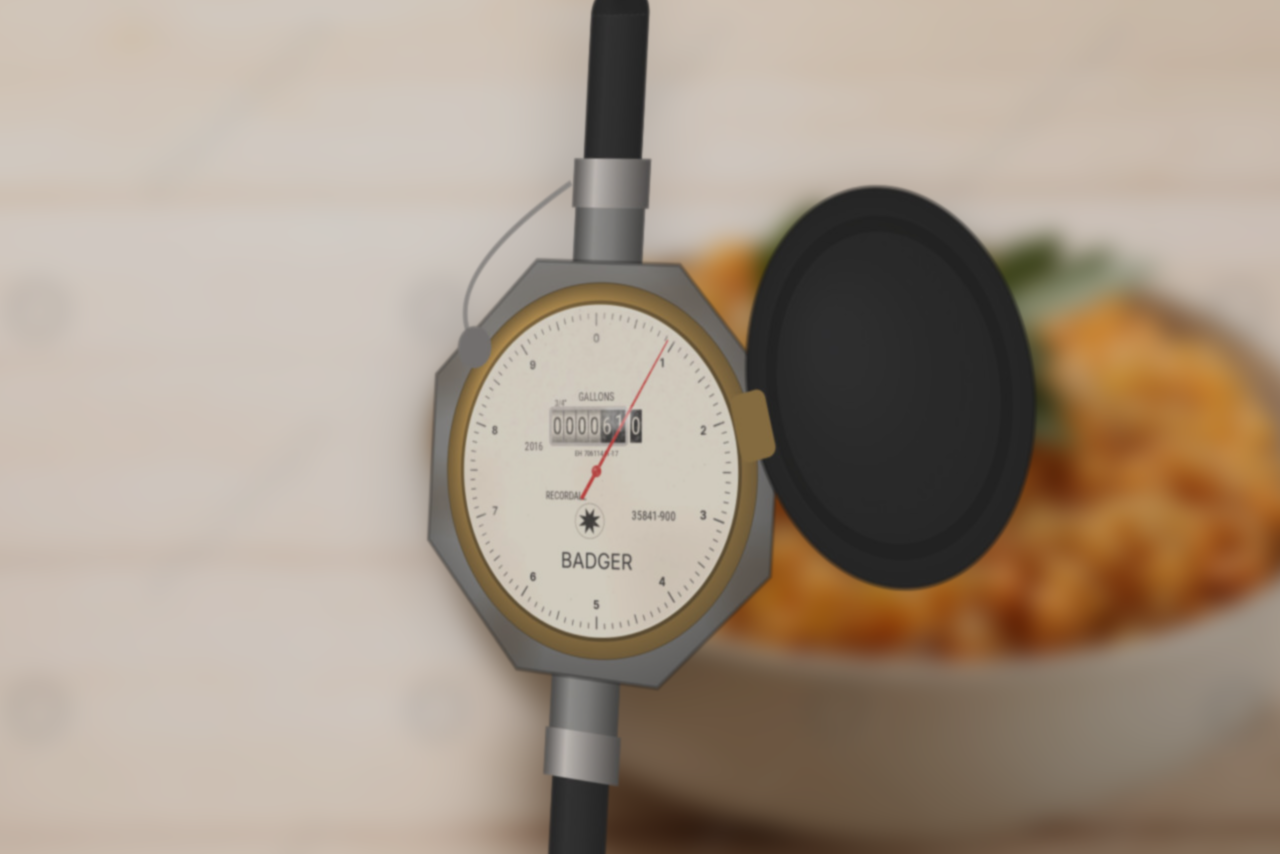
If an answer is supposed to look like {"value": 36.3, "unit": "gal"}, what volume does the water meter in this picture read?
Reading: {"value": 610.9, "unit": "gal"}
